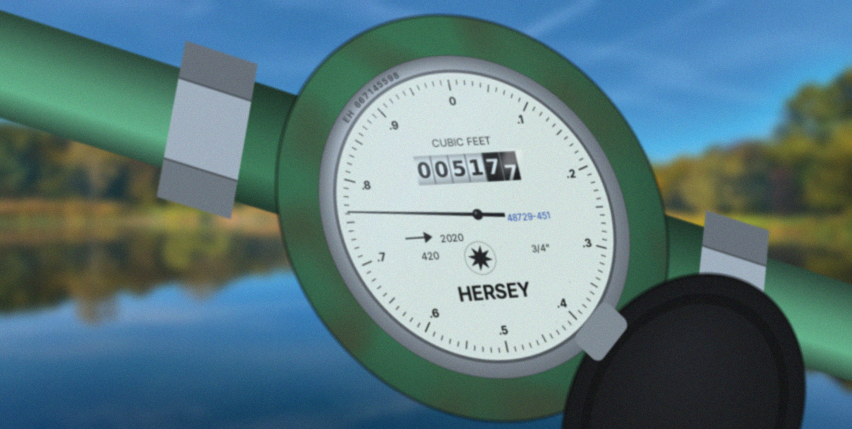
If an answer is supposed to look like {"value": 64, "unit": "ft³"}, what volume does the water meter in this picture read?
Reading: {"value": 5176.76, "unit": "ft³"}
